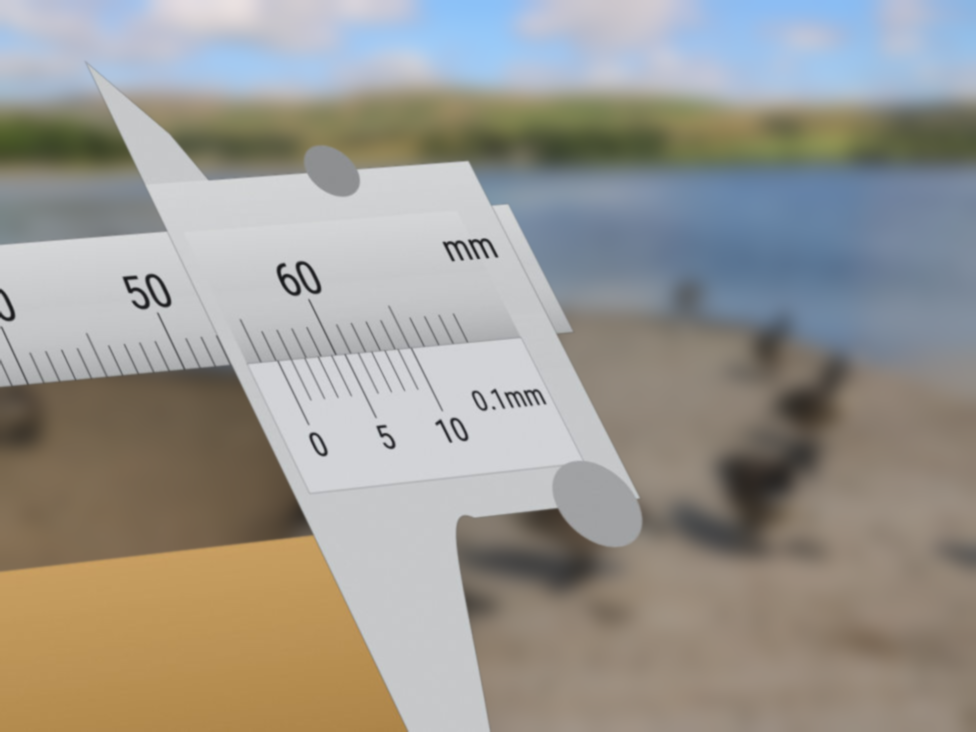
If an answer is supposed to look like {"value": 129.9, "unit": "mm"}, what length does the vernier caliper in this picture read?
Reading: {"value": 56.1, "unit": "mm"}
